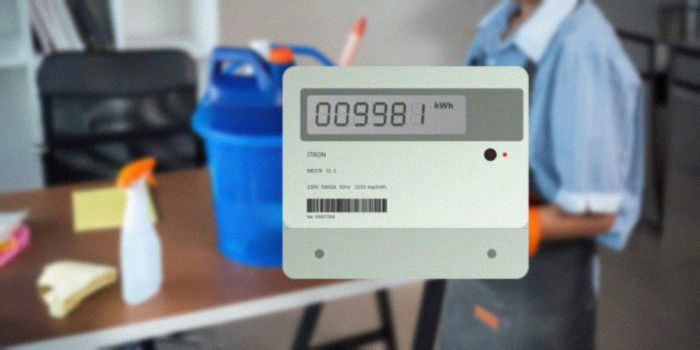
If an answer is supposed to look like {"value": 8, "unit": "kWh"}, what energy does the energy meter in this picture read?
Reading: {"value": 9981, "unit": "kWh"}
